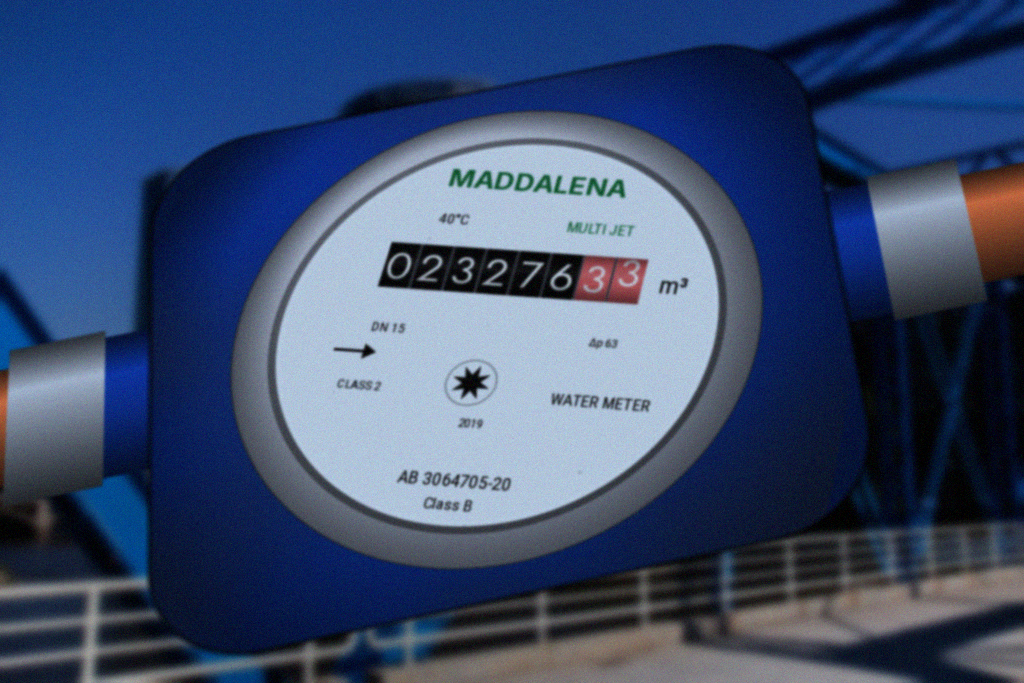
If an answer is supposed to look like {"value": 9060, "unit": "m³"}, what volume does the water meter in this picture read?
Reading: {"value": 23276.33, "unit": "m³"}
